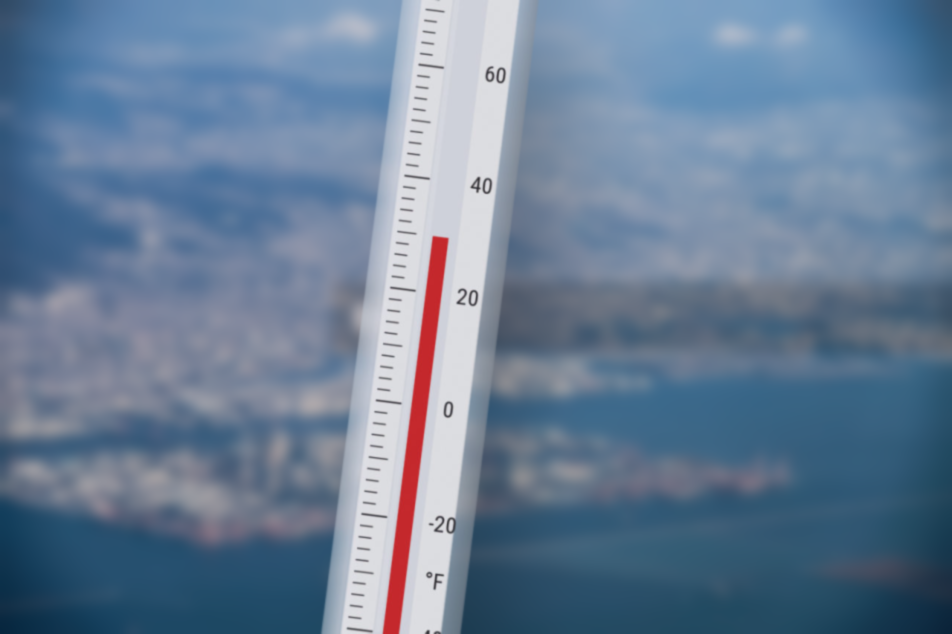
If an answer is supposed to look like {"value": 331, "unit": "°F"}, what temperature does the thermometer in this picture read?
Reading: {"value": 30, "unit": "°F"}
